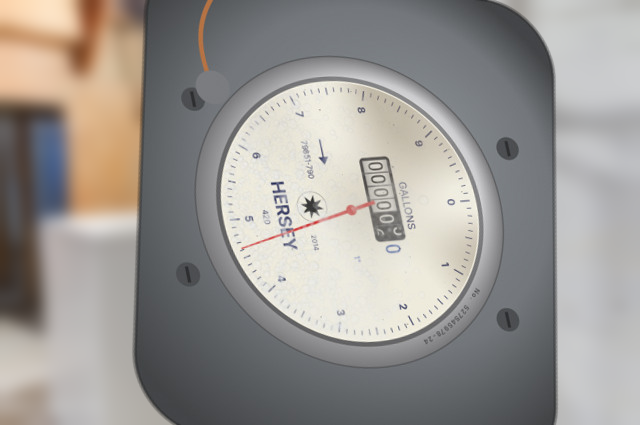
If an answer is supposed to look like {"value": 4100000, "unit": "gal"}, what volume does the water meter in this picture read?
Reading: {"value": 54.6, "unit": "gal"}
